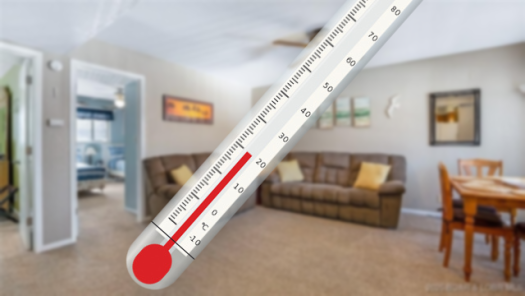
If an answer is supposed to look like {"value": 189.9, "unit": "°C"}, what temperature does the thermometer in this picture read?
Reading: {"value": 20, "unit": "°C"}
